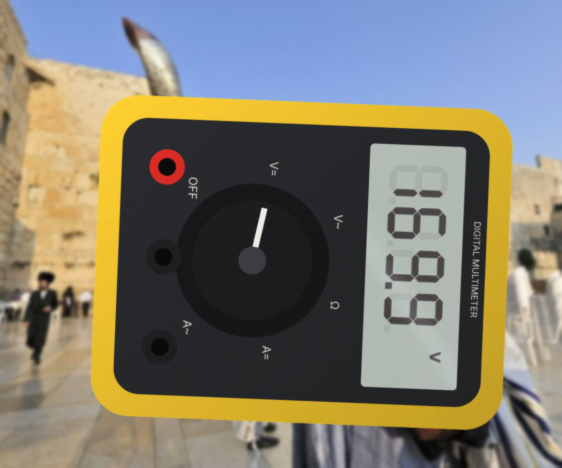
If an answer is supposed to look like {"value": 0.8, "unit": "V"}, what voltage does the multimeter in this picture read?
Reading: {"value": 169.9, "unit": "V"}
